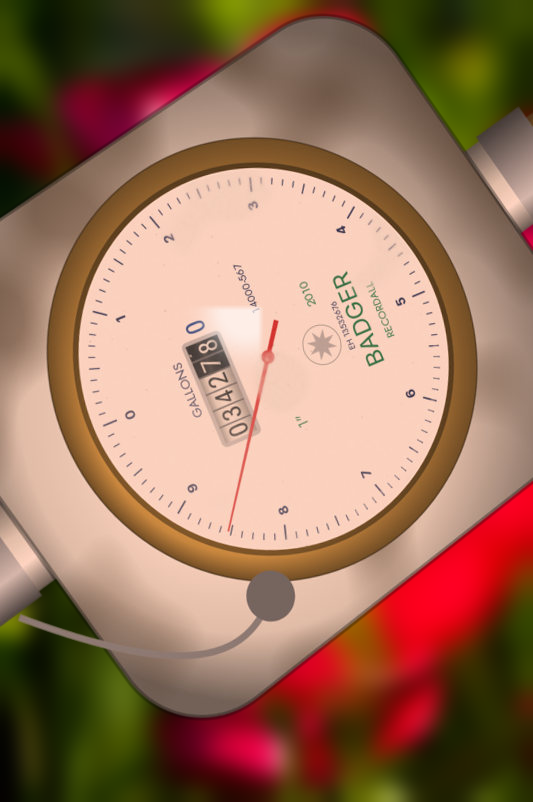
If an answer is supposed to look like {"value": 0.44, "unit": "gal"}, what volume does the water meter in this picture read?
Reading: {"value": 342778.5, "unit": "gal"}
